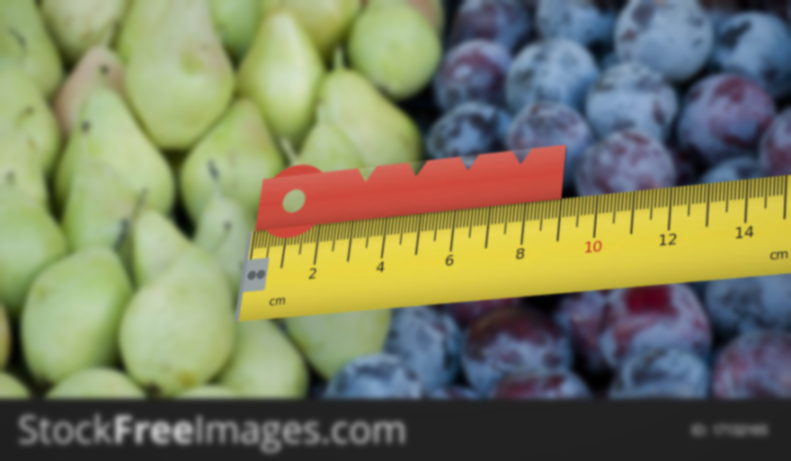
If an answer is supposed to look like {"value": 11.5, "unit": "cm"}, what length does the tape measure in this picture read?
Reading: {"value": 9, "unit": "cm"}
